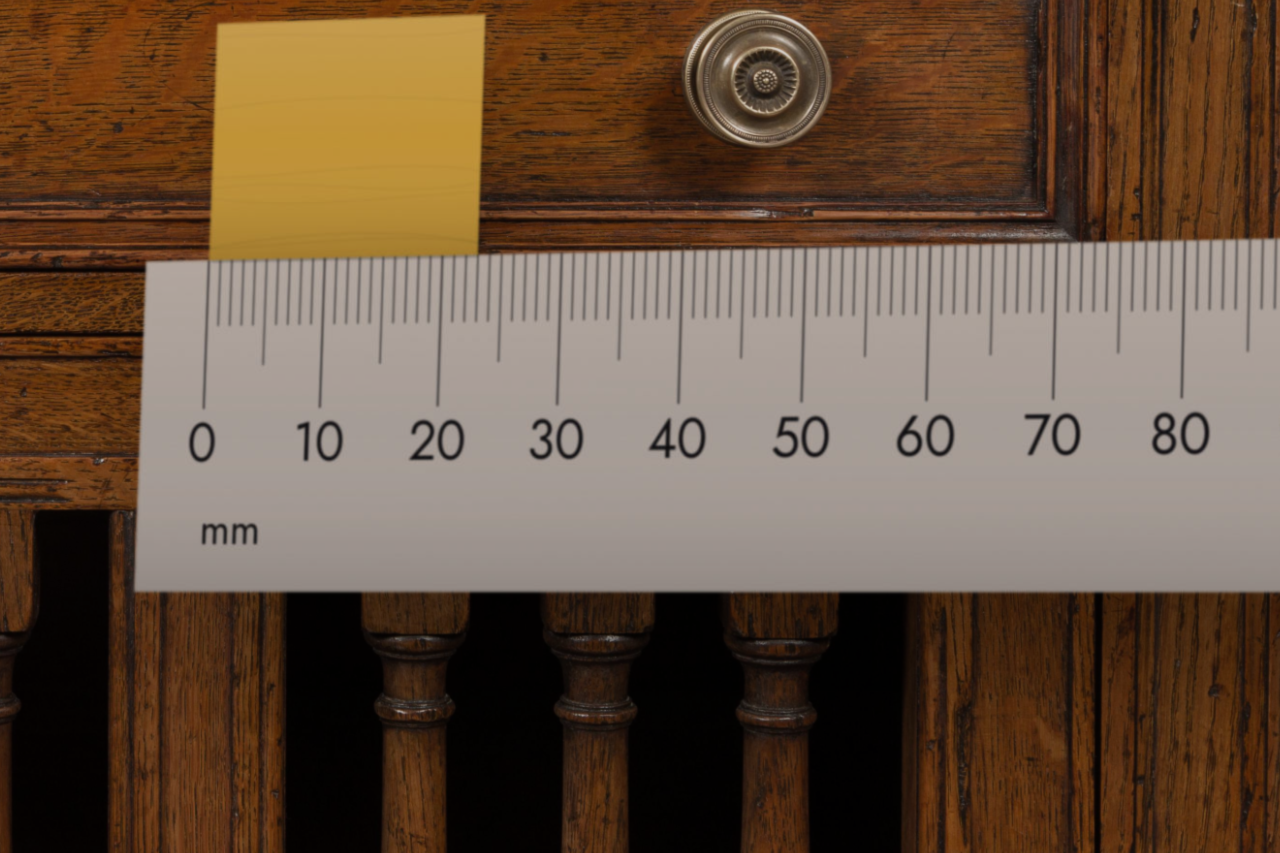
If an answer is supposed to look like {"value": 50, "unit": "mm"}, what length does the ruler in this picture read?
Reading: {"value": 23, "unit": "mm"}
